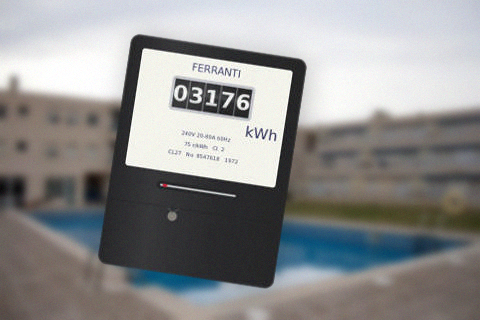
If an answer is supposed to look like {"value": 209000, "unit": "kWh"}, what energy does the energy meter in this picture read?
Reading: {"value": 3176, "unit": "kWh"}
